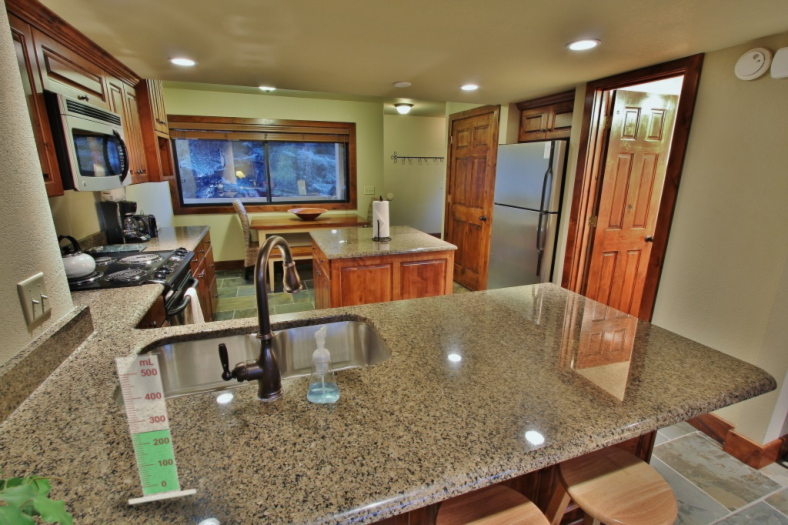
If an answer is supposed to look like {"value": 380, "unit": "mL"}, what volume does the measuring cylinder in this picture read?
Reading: {"value": 250, "unit": "mL"}
